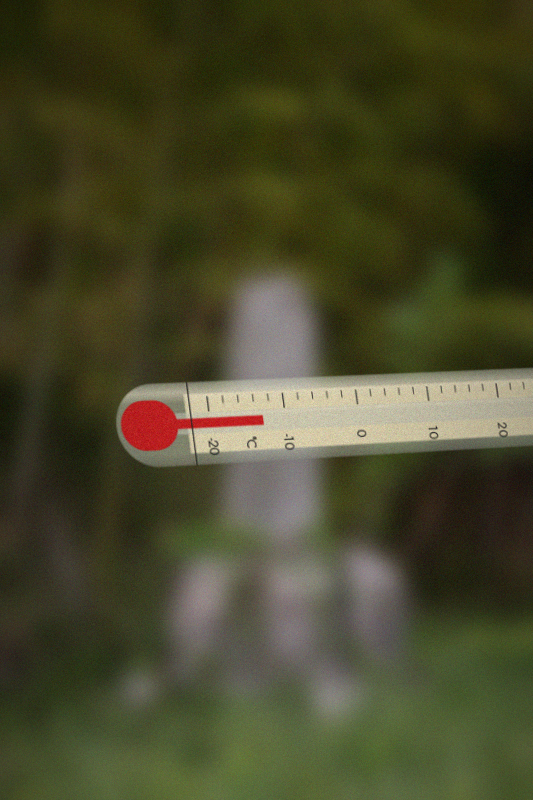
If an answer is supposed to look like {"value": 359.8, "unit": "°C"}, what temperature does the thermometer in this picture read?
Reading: {"value": -13, "unit": "°C"}
